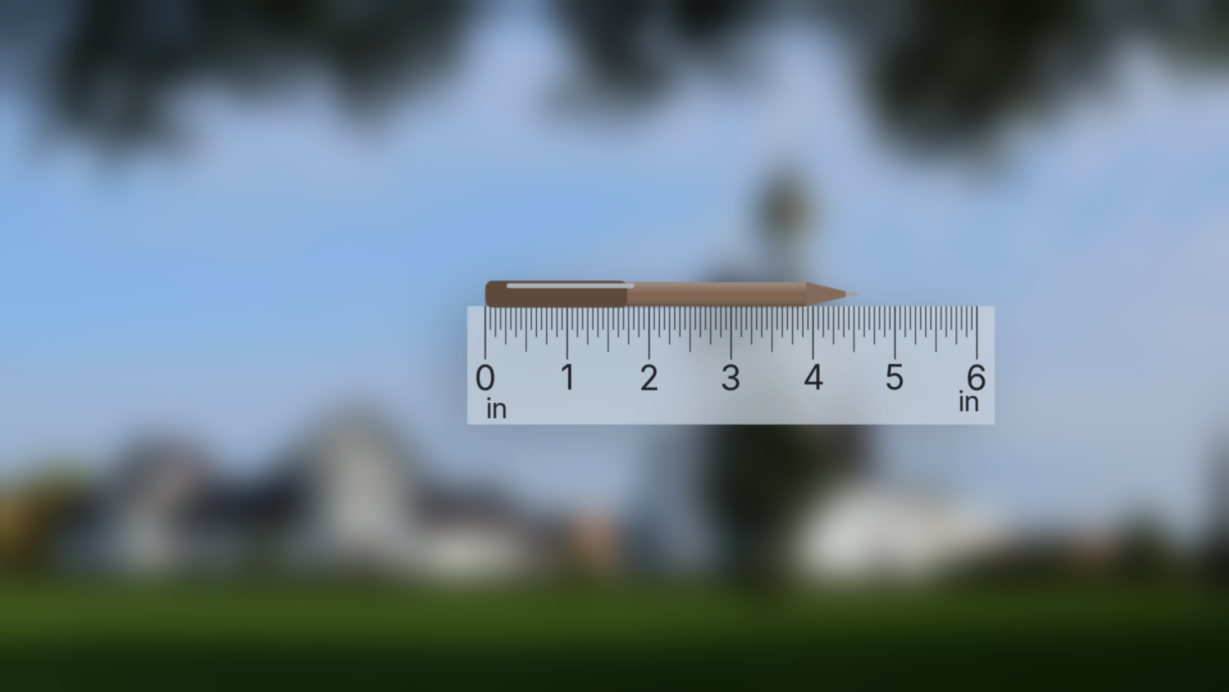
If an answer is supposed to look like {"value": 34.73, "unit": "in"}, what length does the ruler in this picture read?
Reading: {"value": 4.5625, "unit": "in"}
